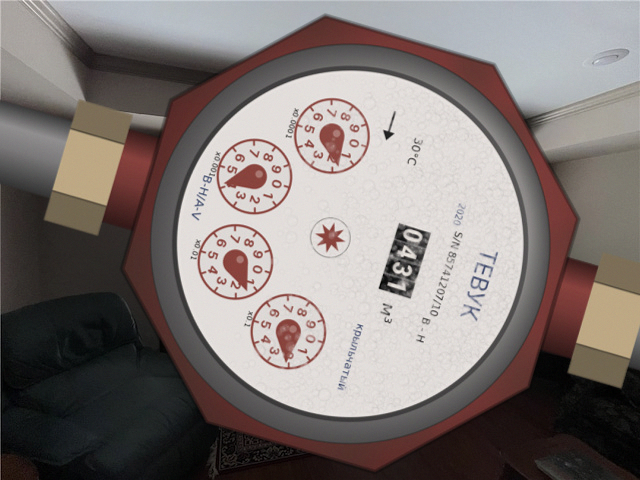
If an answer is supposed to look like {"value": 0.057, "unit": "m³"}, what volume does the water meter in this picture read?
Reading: {"value": 431.2141, "unit": "m³"}
